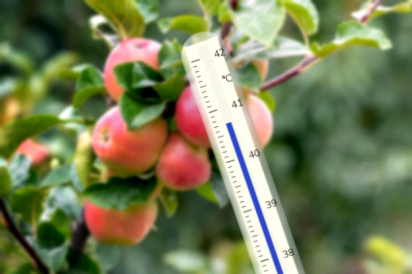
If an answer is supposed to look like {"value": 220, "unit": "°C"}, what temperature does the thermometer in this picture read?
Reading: {"value": 40.7, "unit": "°C"}
